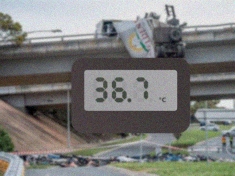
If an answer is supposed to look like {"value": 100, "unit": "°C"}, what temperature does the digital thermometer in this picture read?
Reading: {"value": 36.7, "unit": "°C"}
